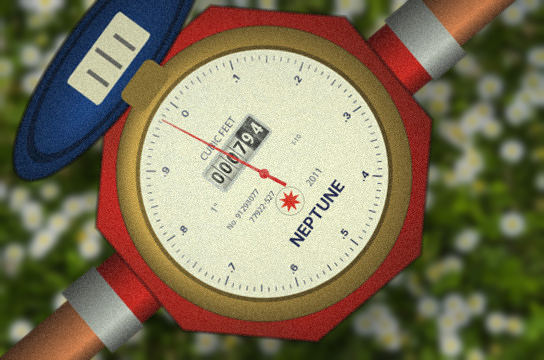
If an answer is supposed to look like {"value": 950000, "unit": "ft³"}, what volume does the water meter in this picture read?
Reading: {"value": 793.97, "unit": "ft³"}
